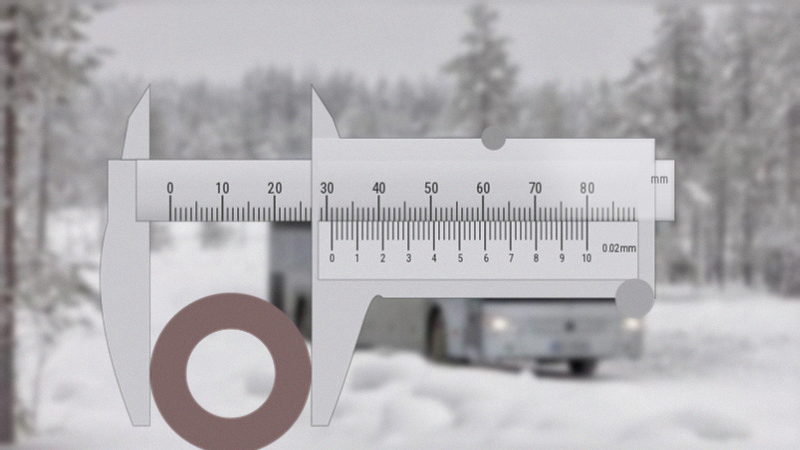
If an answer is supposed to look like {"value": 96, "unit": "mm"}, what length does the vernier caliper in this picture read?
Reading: {"value": 31.0, "unit": "mm"}
